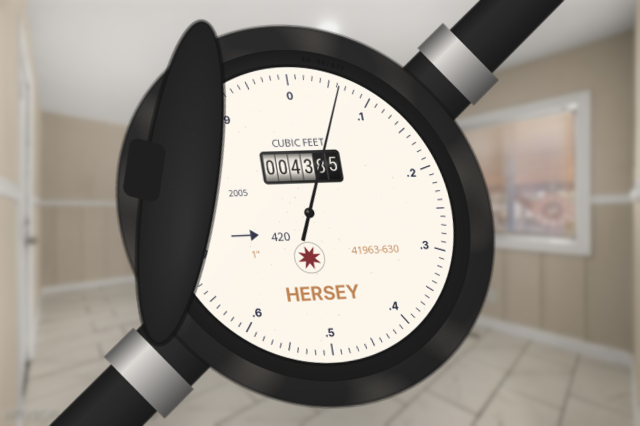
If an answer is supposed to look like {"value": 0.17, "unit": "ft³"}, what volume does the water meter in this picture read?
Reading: {"value": 4385.06, "unit": "ft³"}
